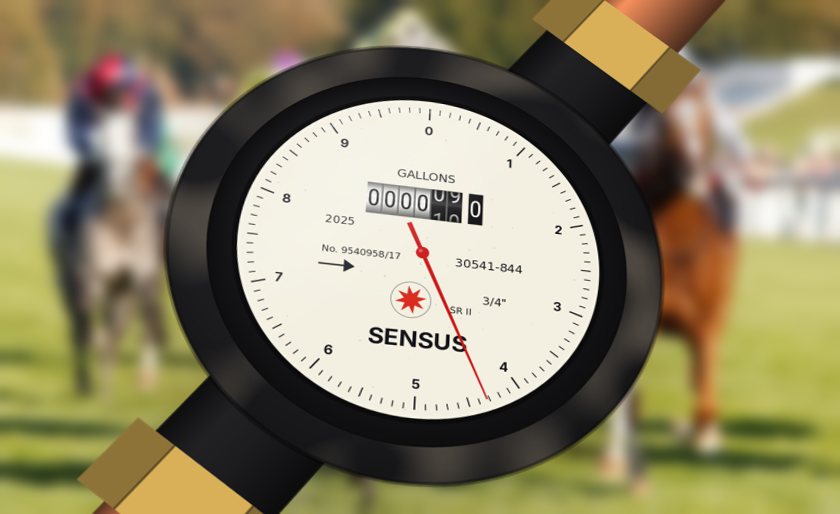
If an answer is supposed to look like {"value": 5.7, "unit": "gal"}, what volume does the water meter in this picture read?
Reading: {"value": 94.3, "unit": "gal"}
